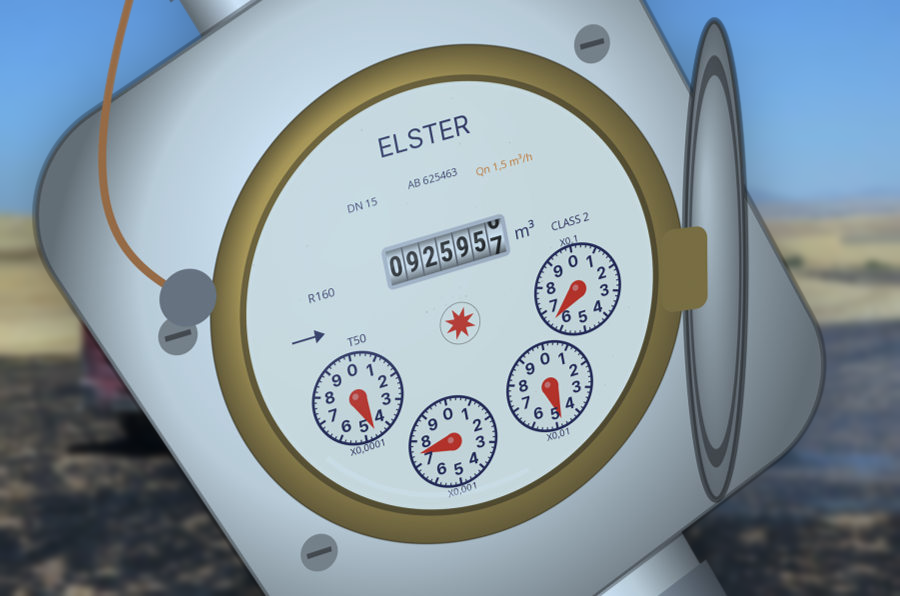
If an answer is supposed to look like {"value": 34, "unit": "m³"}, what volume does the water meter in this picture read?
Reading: {"value": 925956.6474, "unit": "m³"}
